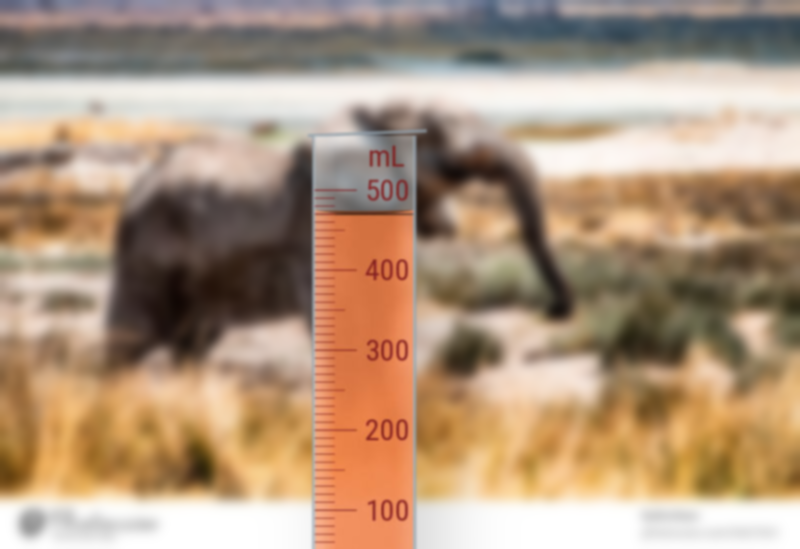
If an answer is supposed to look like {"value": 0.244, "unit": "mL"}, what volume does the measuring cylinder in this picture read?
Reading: {"value": 470, "unit": "mL"}
